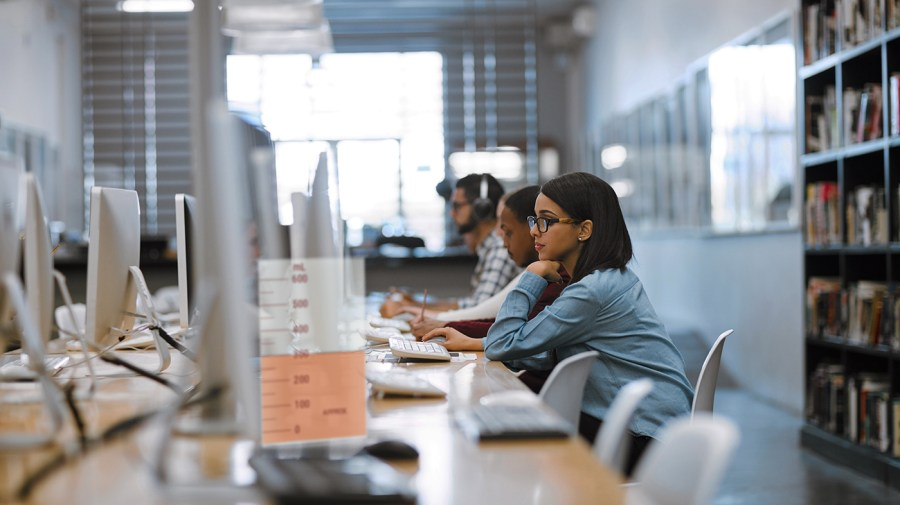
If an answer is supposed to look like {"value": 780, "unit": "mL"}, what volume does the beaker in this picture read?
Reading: {"value": 300, "unit": "mL"}
